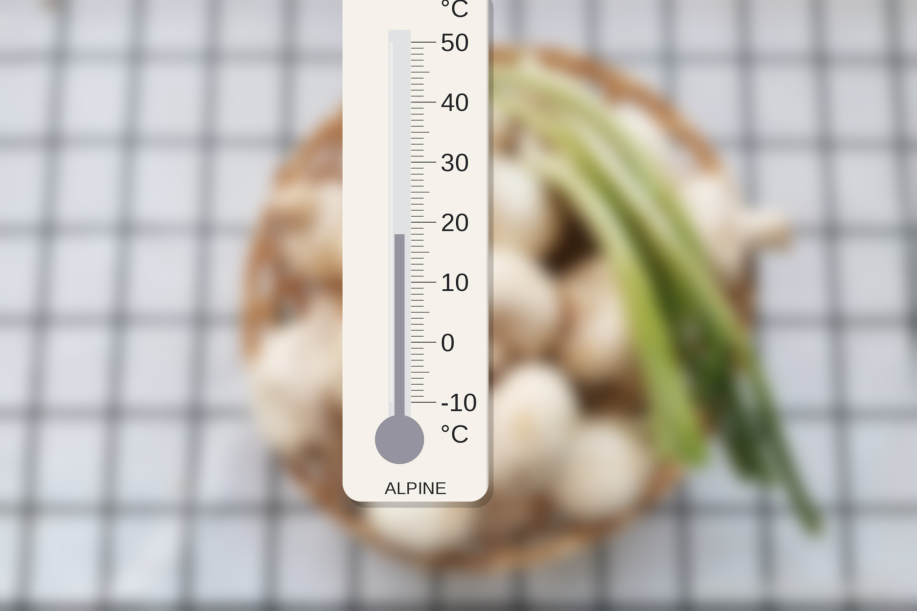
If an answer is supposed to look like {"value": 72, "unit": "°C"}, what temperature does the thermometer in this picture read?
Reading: {"value": 18, "unit": "°C"}
